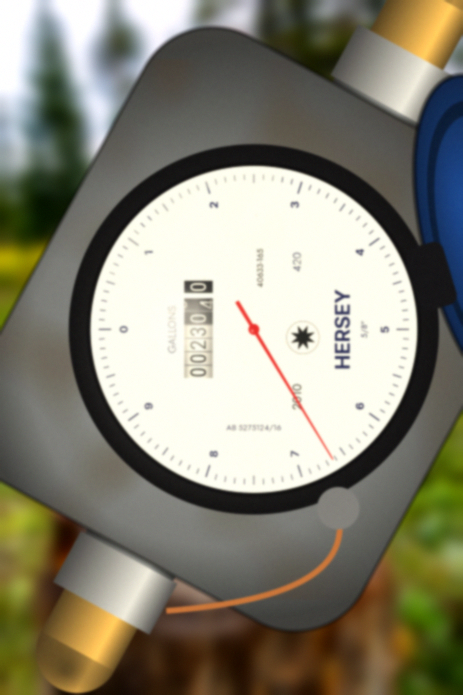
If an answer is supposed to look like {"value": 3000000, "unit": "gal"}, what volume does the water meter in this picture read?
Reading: {"value": 23036.6, "unit": "gal"}
